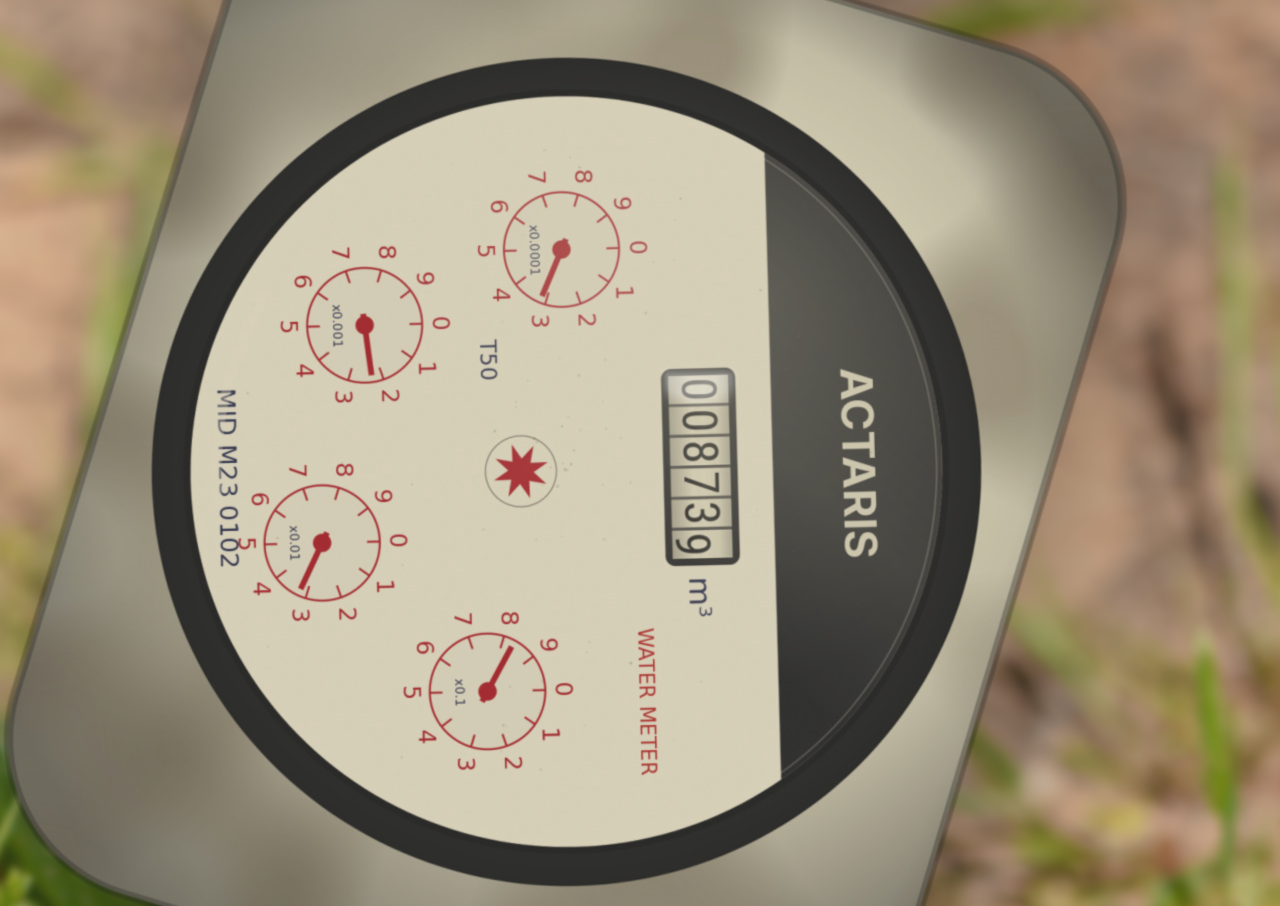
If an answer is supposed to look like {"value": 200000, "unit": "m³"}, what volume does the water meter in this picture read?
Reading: {"value": 8738.8323, "unit": "m³"}
